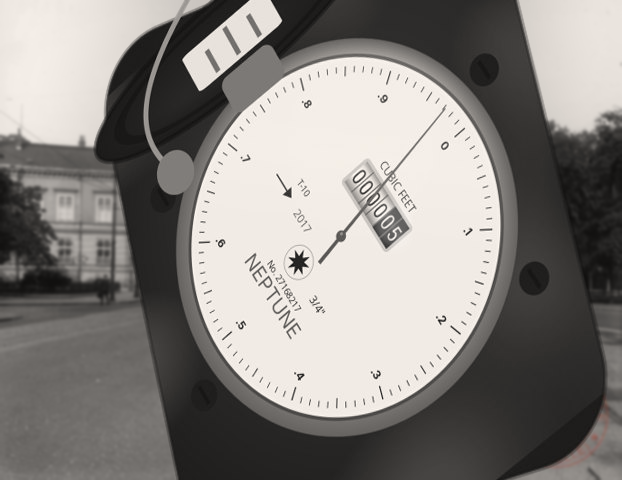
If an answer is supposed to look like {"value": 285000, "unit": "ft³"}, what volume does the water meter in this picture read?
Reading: {"value": 4.97, "unit": "ft³"}
